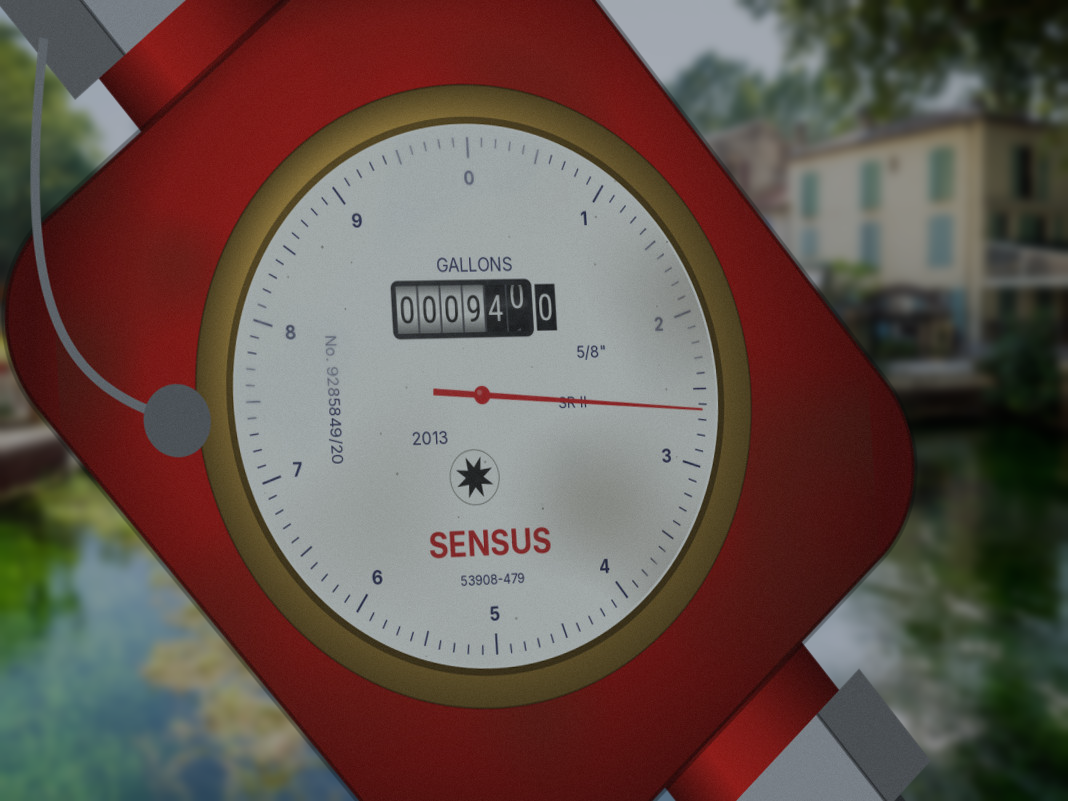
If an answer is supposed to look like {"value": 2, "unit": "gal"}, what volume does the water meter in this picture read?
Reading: {"value": 9402.6, "unit": "gal"}
